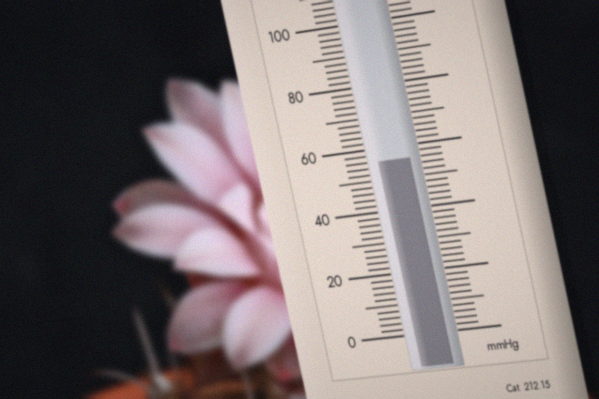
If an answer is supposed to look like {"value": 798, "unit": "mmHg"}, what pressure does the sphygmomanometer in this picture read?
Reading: {"value": 56, "unit": "mmHg"}
